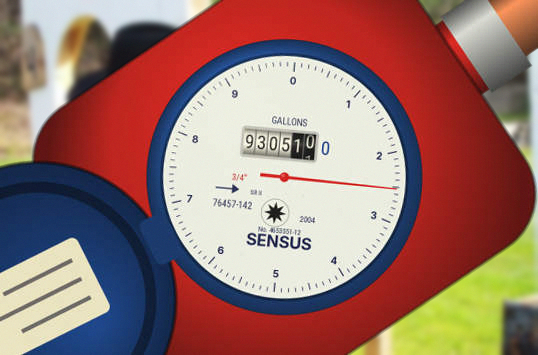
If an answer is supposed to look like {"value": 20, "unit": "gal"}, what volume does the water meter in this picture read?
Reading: {"value": 9305102.5, "unit": "gal"}
